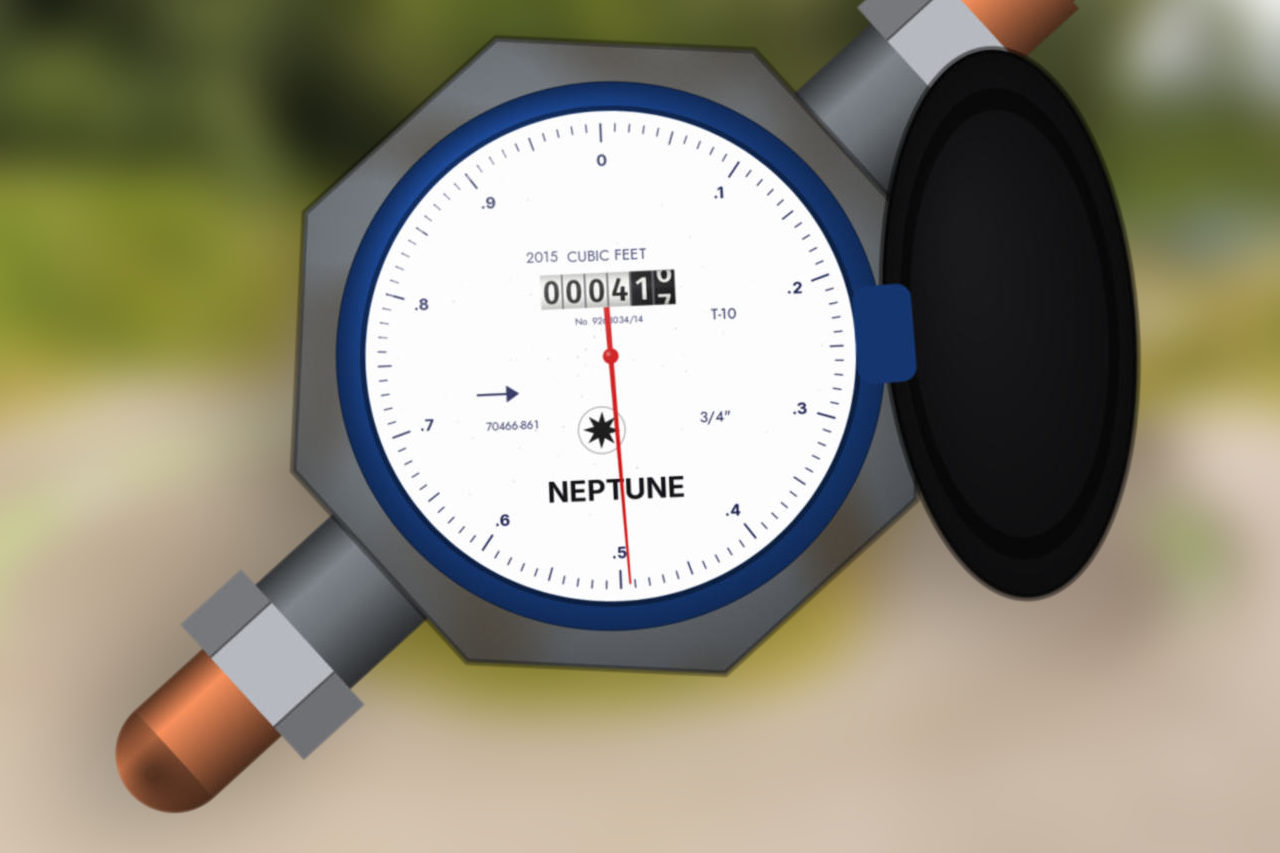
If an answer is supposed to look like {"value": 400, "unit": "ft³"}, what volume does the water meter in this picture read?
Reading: {"value": 416.49, "unit": "ft³"}
